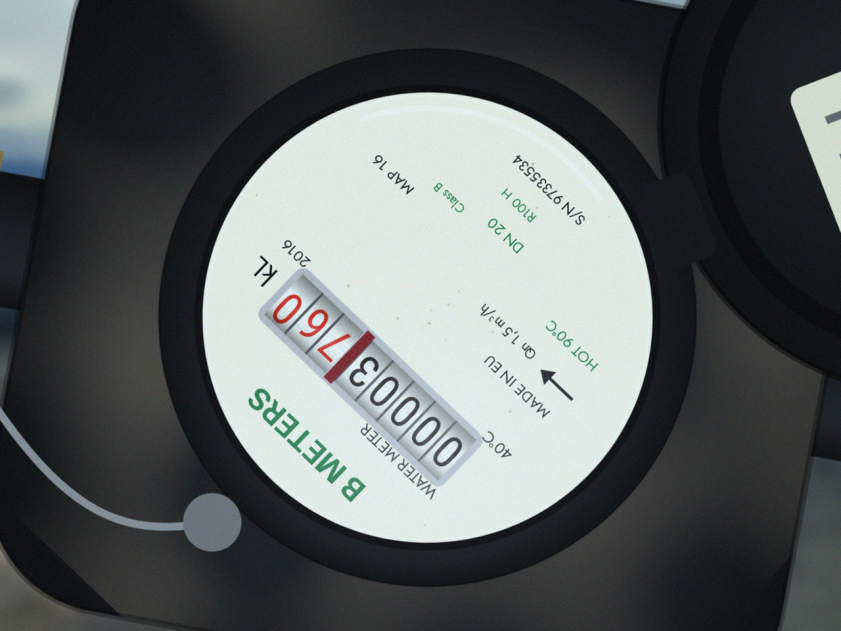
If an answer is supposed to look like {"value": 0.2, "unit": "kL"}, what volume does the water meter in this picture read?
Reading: {"value": 3.760, "unit": "kL"}
